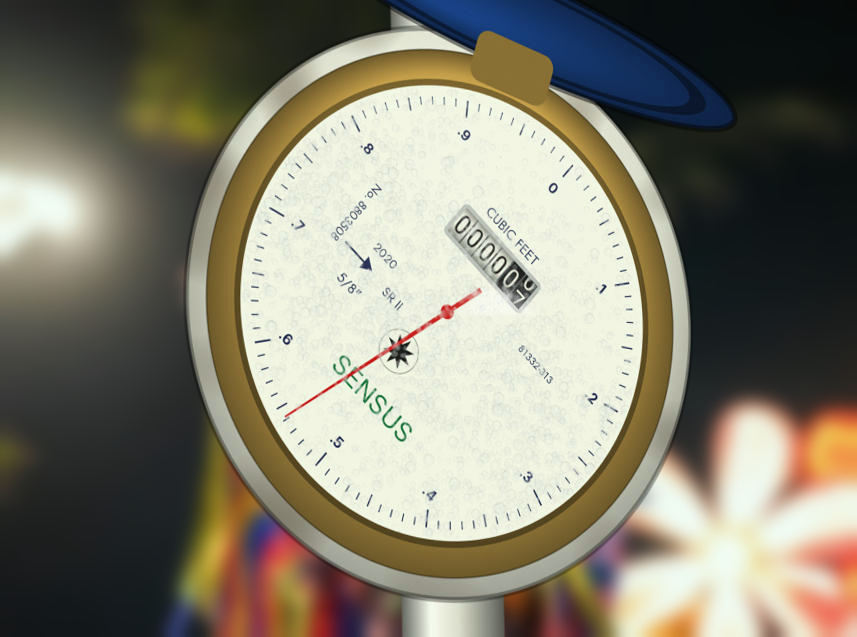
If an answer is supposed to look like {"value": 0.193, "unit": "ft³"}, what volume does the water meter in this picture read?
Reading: {"value": 6.54, "unit": "ft³"}
